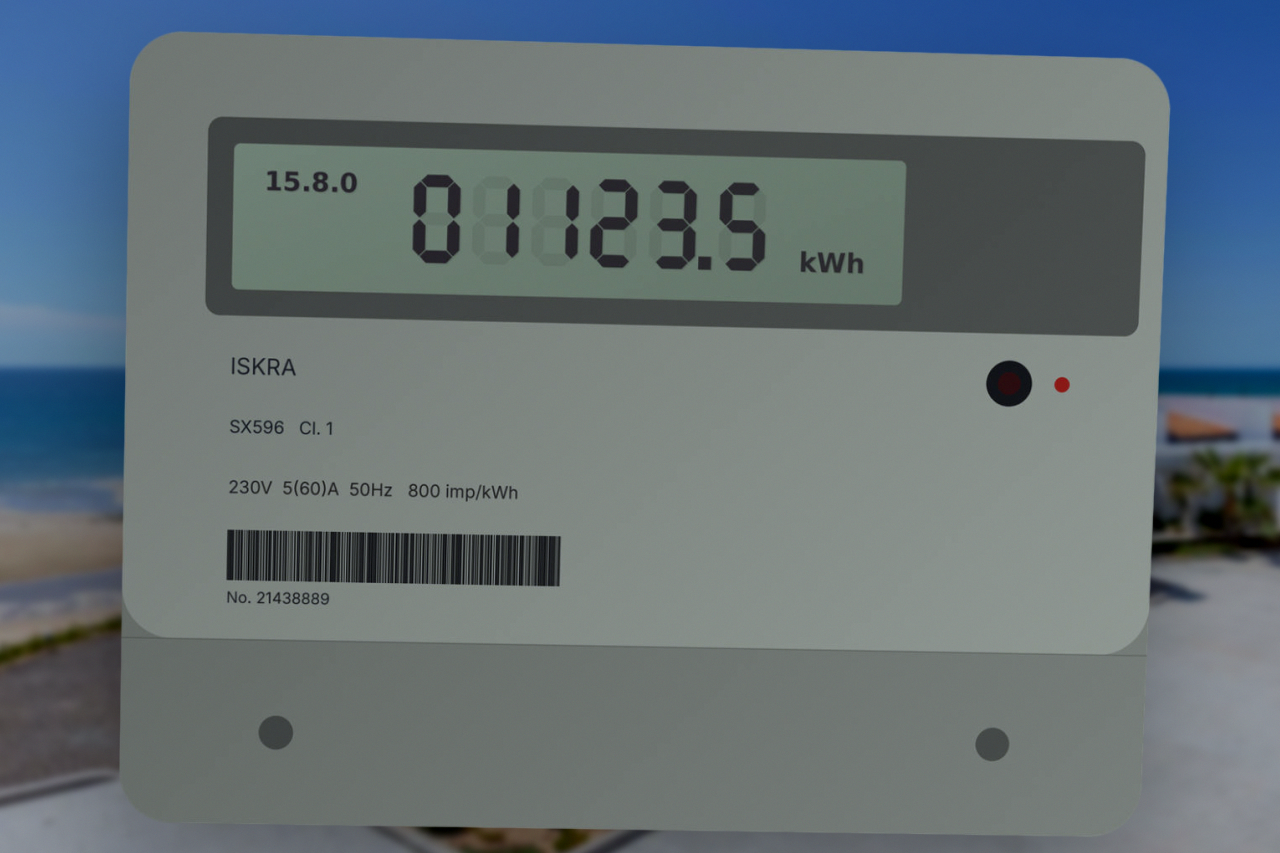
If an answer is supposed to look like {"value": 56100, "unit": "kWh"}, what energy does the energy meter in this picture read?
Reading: {"value": 1123.5, "unit": "kWh"}
